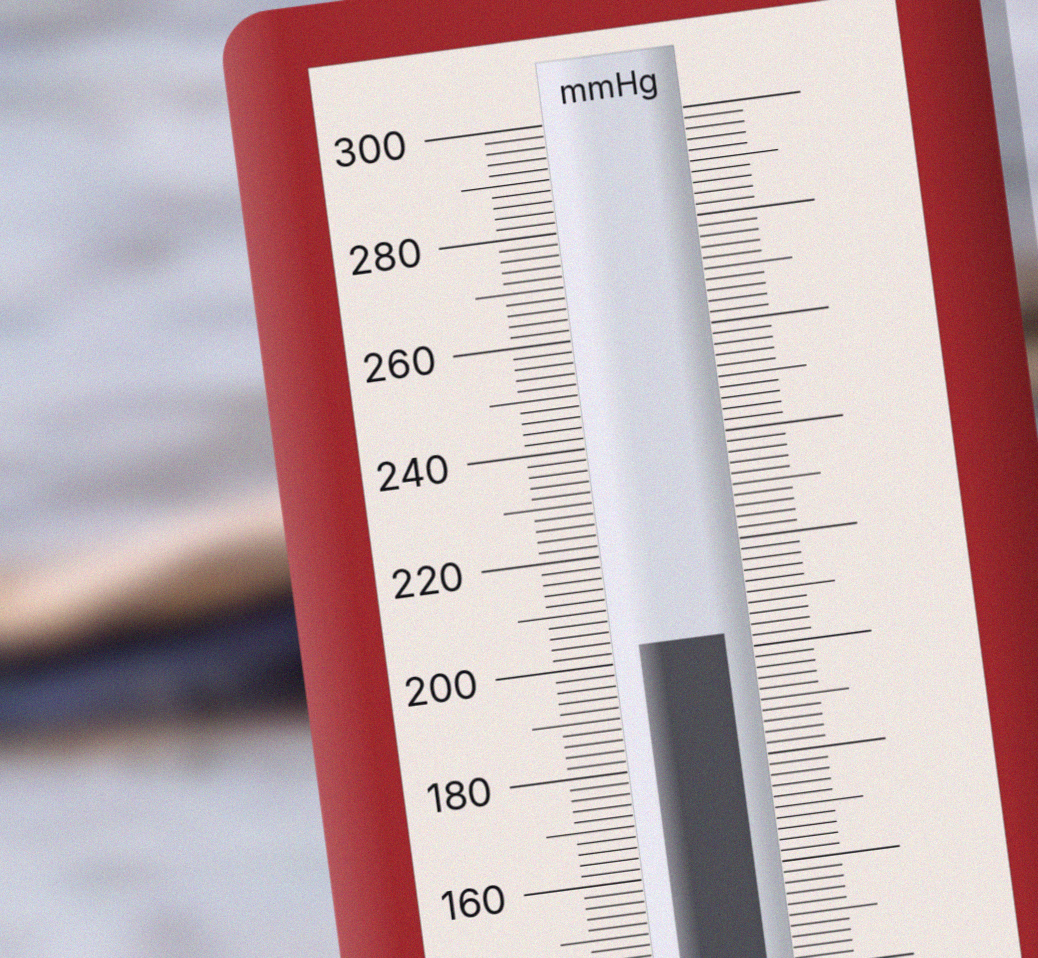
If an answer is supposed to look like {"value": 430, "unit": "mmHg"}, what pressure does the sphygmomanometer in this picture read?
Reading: {"value": 203, "unit": "mmHg"}
